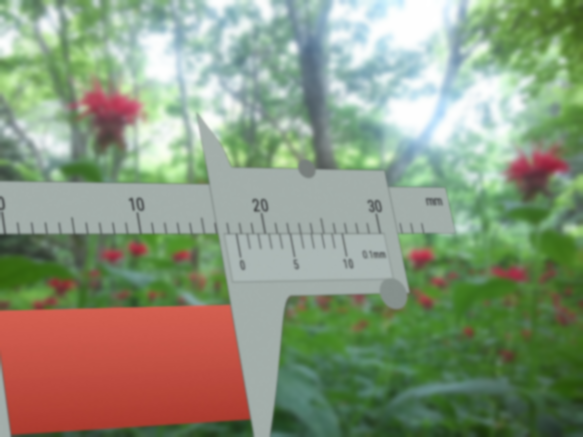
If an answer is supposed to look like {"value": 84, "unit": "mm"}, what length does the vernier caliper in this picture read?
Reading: {"value": 17.6, "unit": "mm"}
